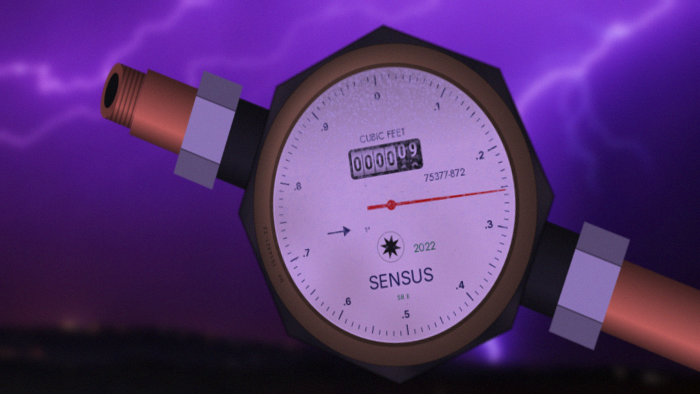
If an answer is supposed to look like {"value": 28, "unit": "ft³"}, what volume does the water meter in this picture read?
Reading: {"value": 9.25, "unit": "ft³"}
